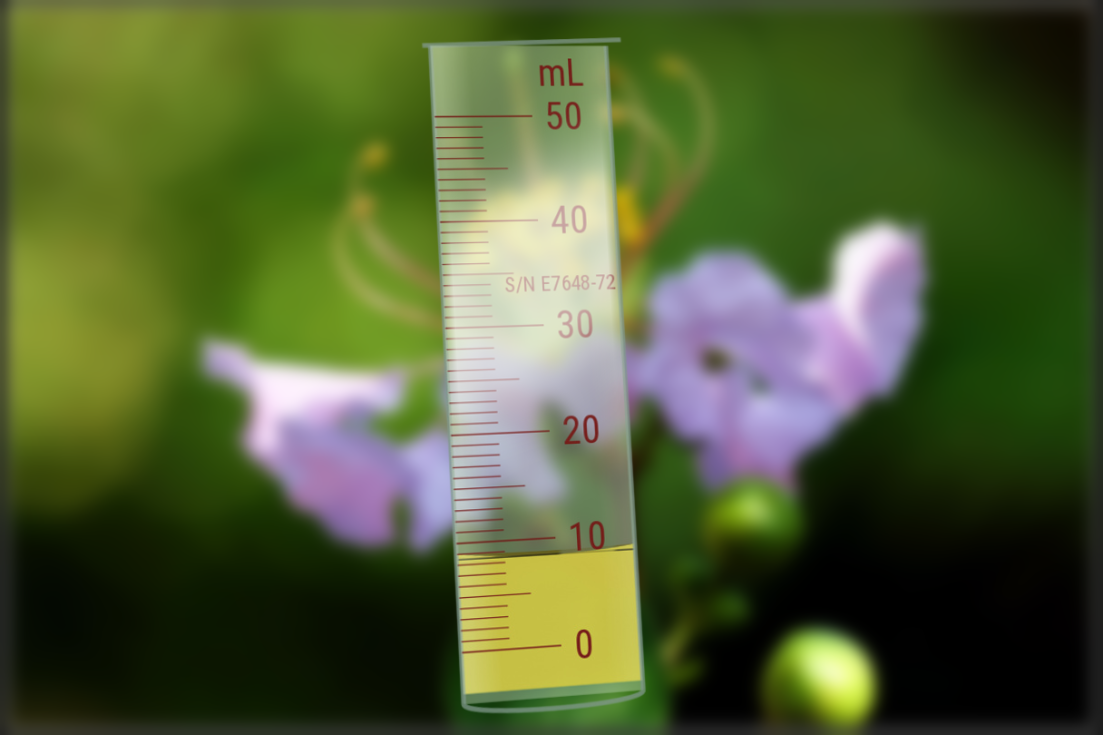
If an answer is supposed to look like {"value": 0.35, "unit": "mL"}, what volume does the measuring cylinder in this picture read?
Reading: {"value": 8.5, "unit": "mL"}
